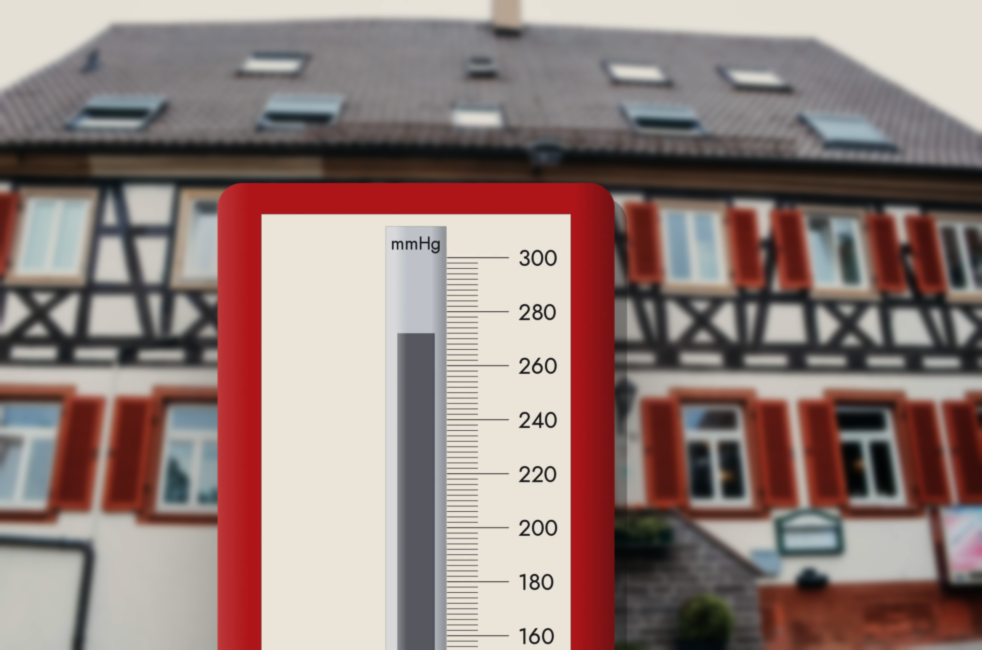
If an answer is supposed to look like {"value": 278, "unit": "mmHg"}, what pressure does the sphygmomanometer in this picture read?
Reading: {"value": 272, "unit": "mmHg"}
